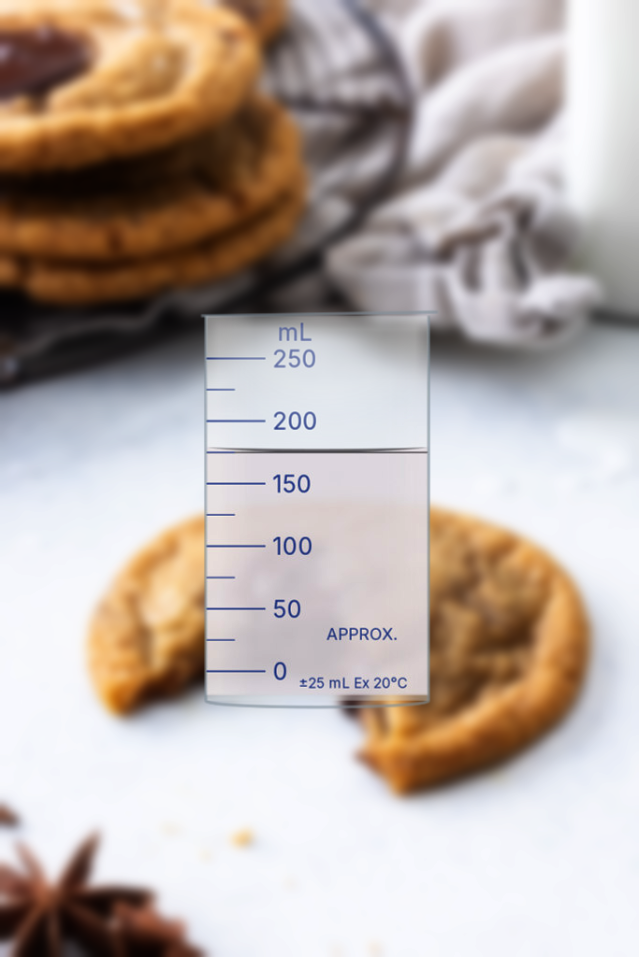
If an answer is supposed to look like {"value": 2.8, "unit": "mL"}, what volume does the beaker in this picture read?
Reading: {"value": 175, "unit": "mL"}
